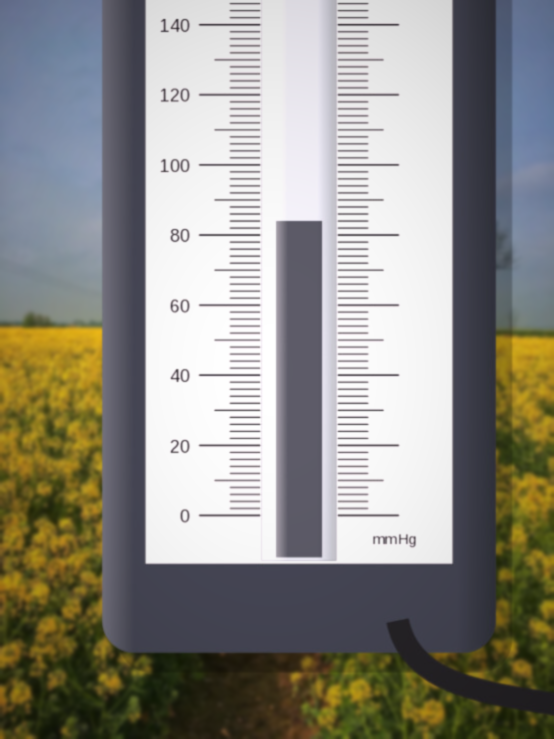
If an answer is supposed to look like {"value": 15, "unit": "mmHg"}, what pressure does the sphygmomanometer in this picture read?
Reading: {"value": 84, "unit": "mmHg"}
